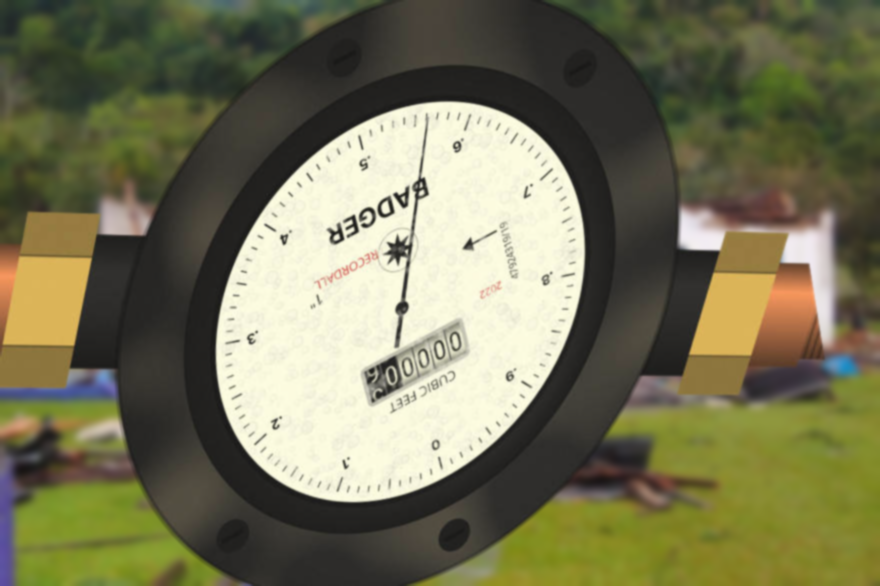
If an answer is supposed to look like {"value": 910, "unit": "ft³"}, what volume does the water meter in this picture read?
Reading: {"value": 5.56, "unit": "ft³"}
